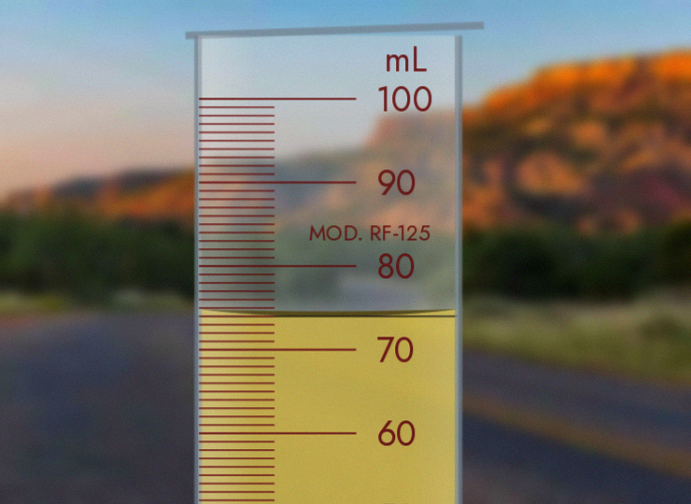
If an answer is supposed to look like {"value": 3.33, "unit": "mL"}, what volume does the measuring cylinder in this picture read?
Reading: {"value": 74, "unit": "mL"}
